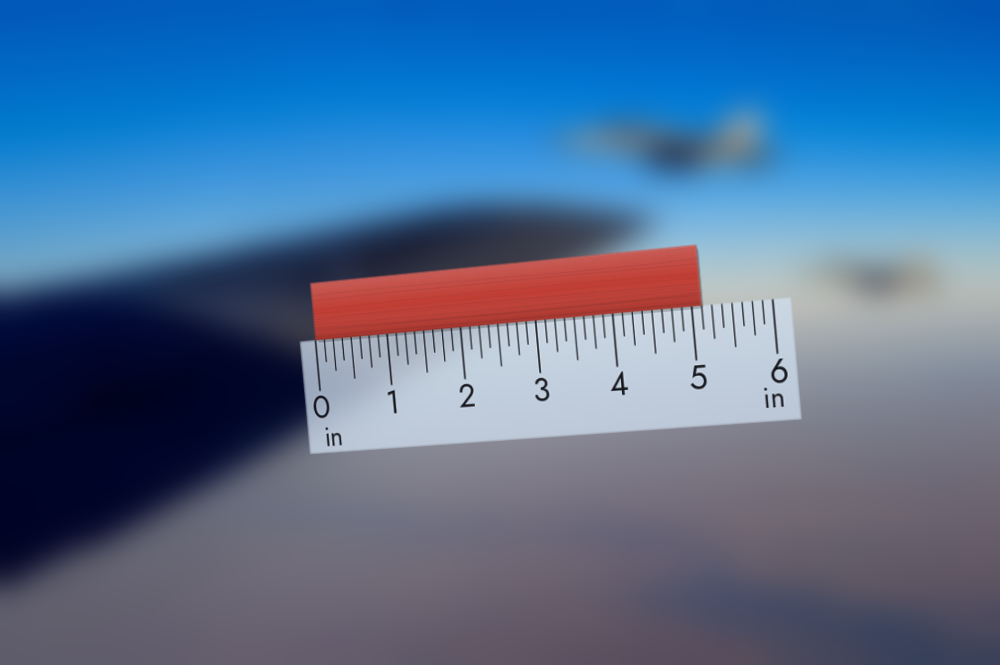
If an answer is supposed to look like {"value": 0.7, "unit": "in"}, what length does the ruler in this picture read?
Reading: {"value": 5.125, "unit": "in"}
